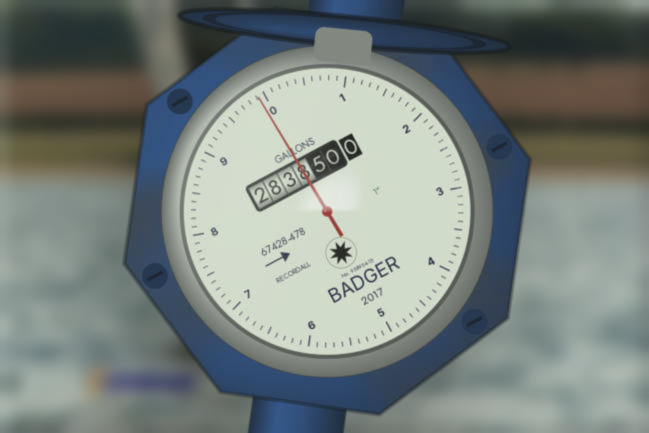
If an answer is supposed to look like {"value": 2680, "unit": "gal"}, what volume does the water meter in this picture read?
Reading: {"value": 2838499.9, "unit": "gal"}
